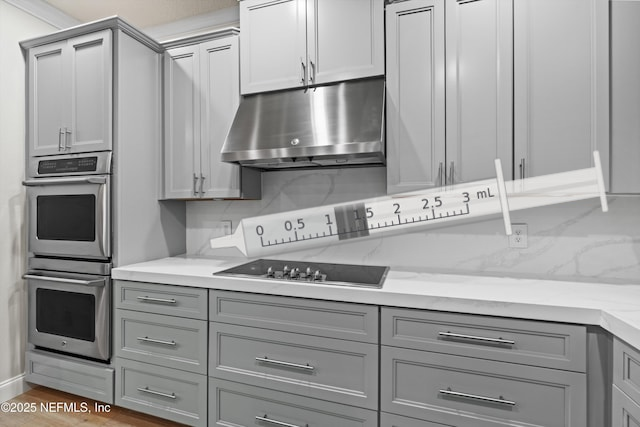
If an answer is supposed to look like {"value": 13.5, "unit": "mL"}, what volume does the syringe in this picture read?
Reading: {"value": 1.1, "unit": "mL"}
